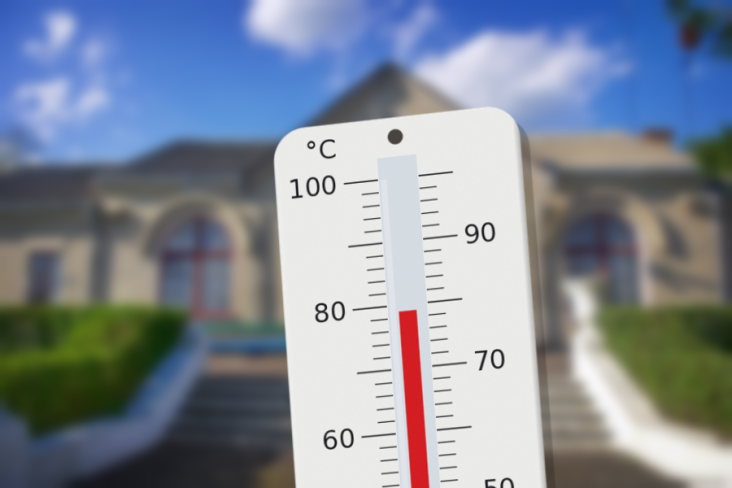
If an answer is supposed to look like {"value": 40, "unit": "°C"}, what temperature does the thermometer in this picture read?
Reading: {"value": 79, "unit": "°C"}
